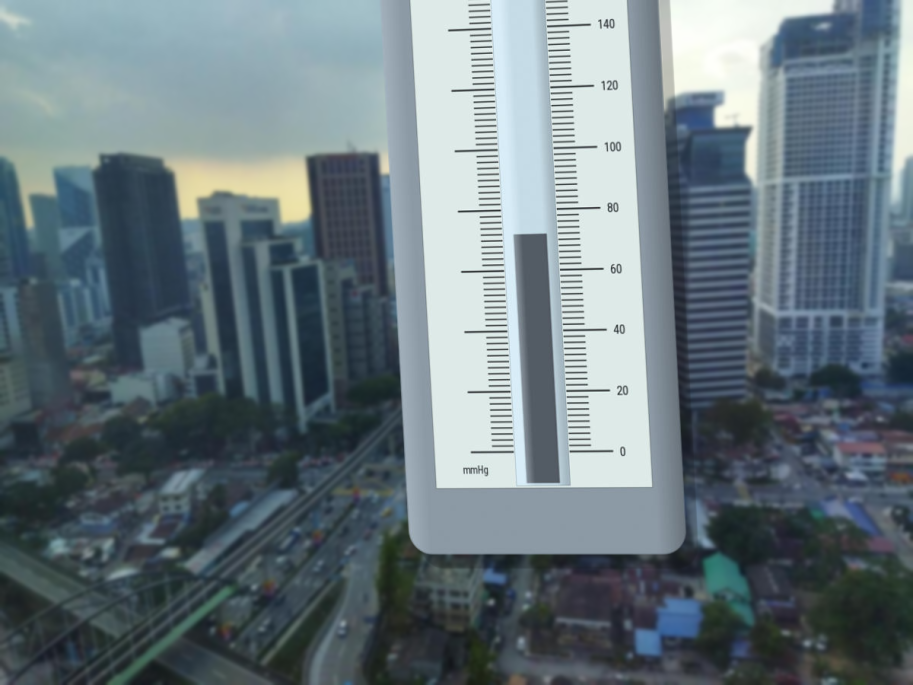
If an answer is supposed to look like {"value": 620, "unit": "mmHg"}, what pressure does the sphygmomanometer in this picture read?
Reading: {"value": 72, "unit": "mmHg"}
